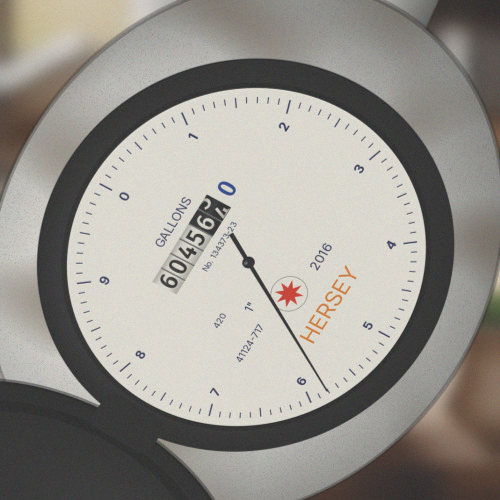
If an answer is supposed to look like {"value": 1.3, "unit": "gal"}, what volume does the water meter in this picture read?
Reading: {"value": 6045635.8, "unit": "gal"}
